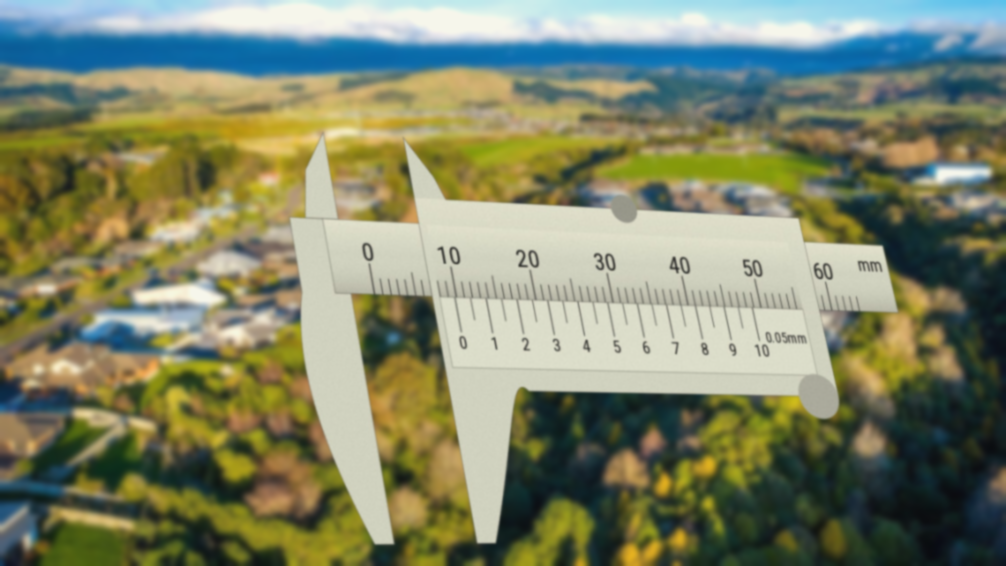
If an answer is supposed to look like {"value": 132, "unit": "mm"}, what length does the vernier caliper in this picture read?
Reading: {"value": 9.8, "unit": "mm"}
